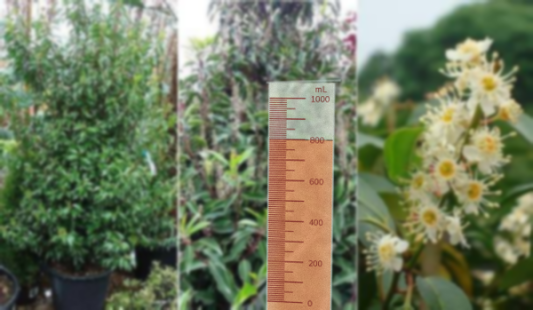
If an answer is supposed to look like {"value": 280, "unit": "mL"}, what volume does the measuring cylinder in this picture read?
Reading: {"value": 800, "unit": "mL"}
